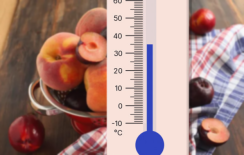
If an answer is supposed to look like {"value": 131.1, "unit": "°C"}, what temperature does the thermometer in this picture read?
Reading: {"value": 35, "unit": "°C"}
